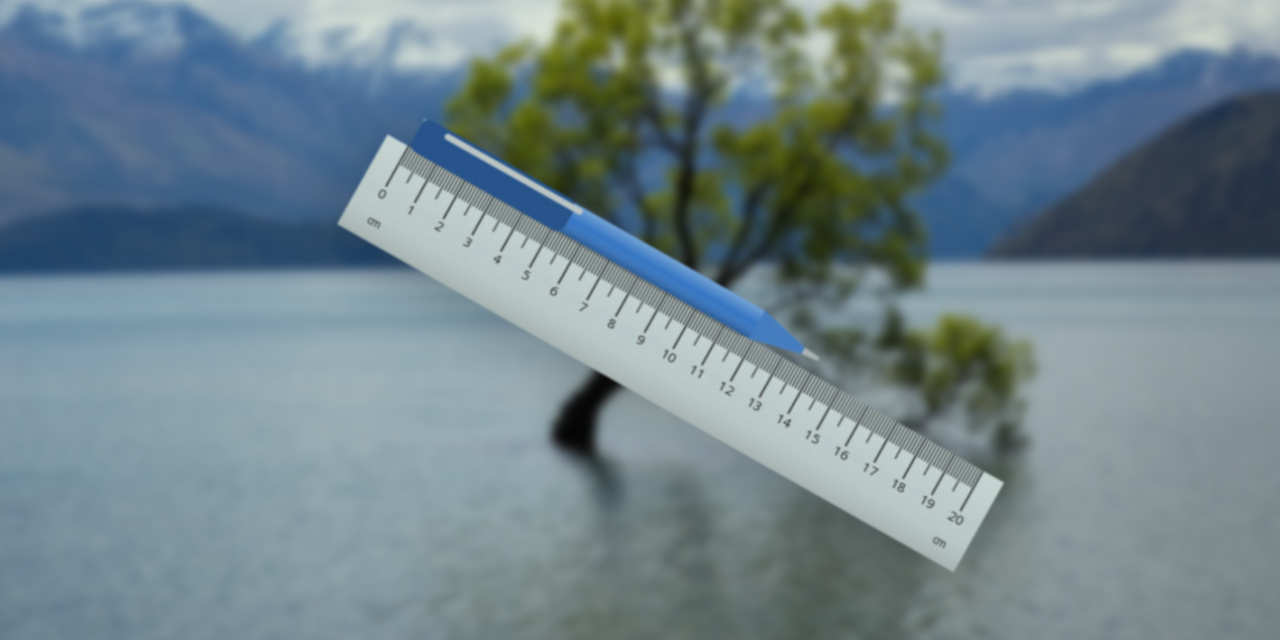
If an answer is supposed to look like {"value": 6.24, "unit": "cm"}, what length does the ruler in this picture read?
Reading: {"value": 14, "unit": "cm"}
